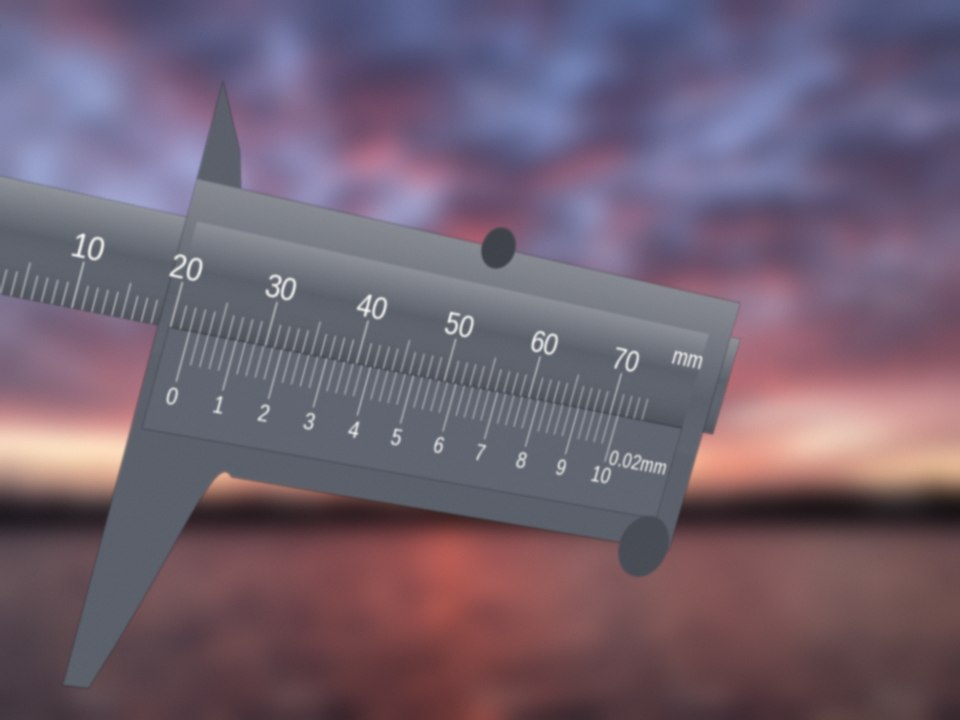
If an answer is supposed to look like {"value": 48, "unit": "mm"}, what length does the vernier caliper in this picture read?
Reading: {"value": 22.0, "unit": "mm"}
